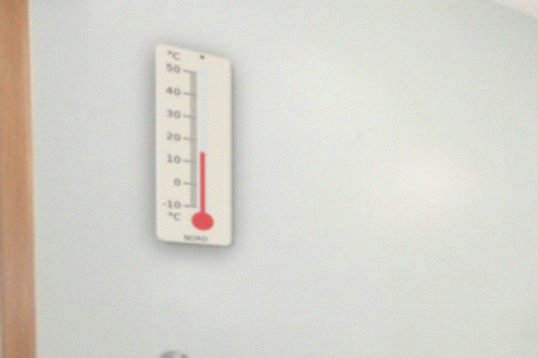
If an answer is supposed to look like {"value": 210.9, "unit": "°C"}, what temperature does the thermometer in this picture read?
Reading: {"value": 15, "unit": "°C"}
